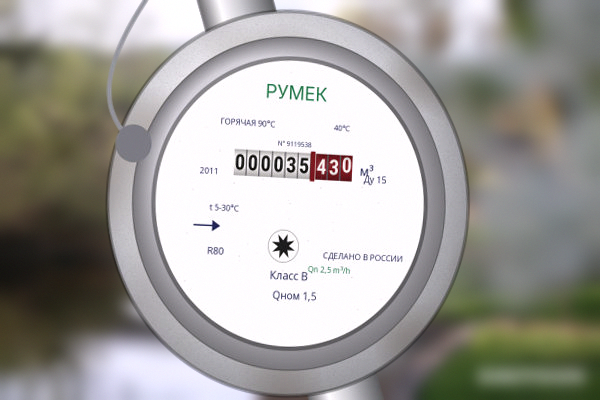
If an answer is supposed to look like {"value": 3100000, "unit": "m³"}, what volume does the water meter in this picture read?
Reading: {"value": 35.430, "unit": "m³"}
